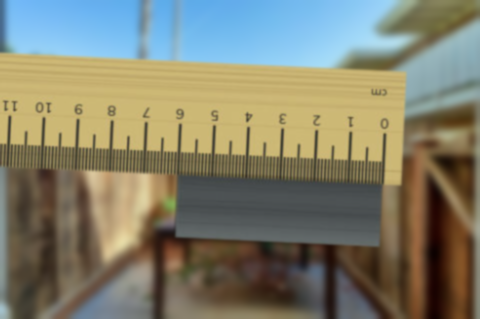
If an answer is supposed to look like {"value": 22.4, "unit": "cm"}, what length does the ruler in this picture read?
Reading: {"value": 6, "unit": "cm"}
